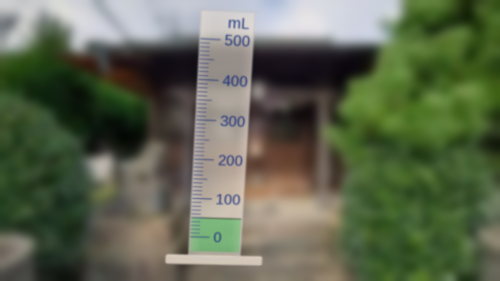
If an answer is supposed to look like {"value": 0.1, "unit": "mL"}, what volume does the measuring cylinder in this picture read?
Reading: {"value": 50, "unit": "mL"}
